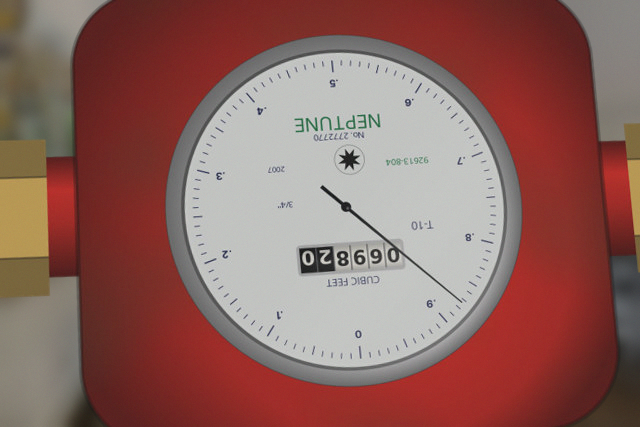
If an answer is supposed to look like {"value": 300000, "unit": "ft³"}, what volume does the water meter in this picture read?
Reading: {"value": 69819.87, "unit": "ft³"}
